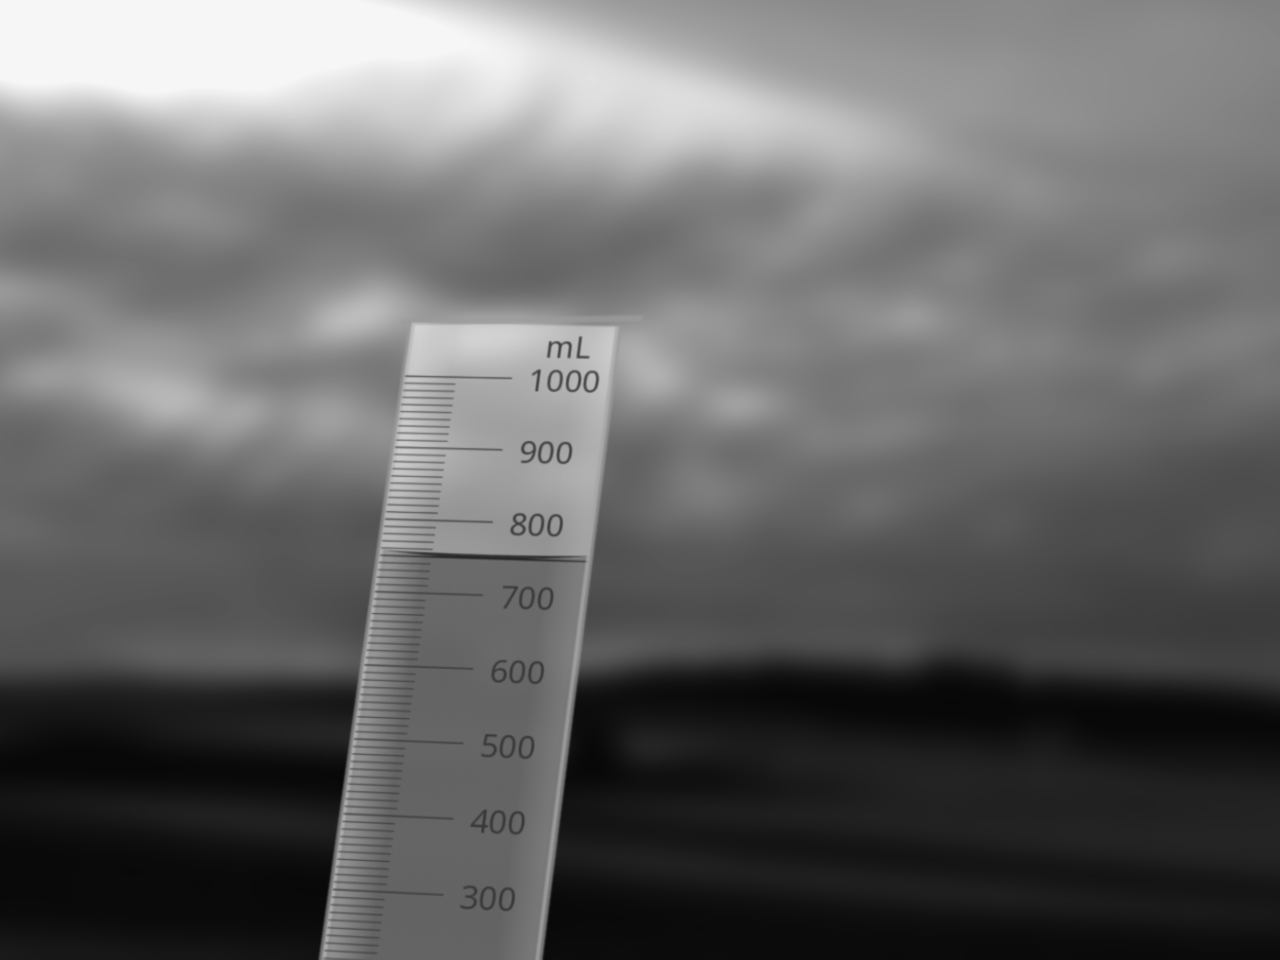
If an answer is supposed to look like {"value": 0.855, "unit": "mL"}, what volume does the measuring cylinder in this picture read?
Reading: {"value": 750, "unit": "mL"}
